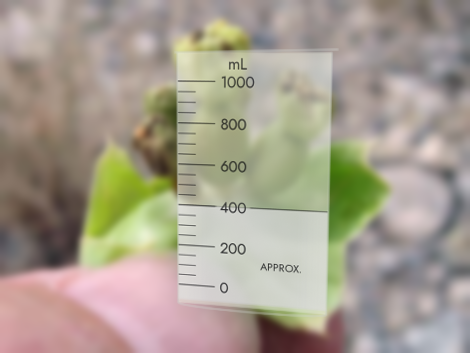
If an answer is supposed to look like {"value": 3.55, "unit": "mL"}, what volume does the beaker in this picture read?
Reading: {"value": 400, "unit": "mL"}
